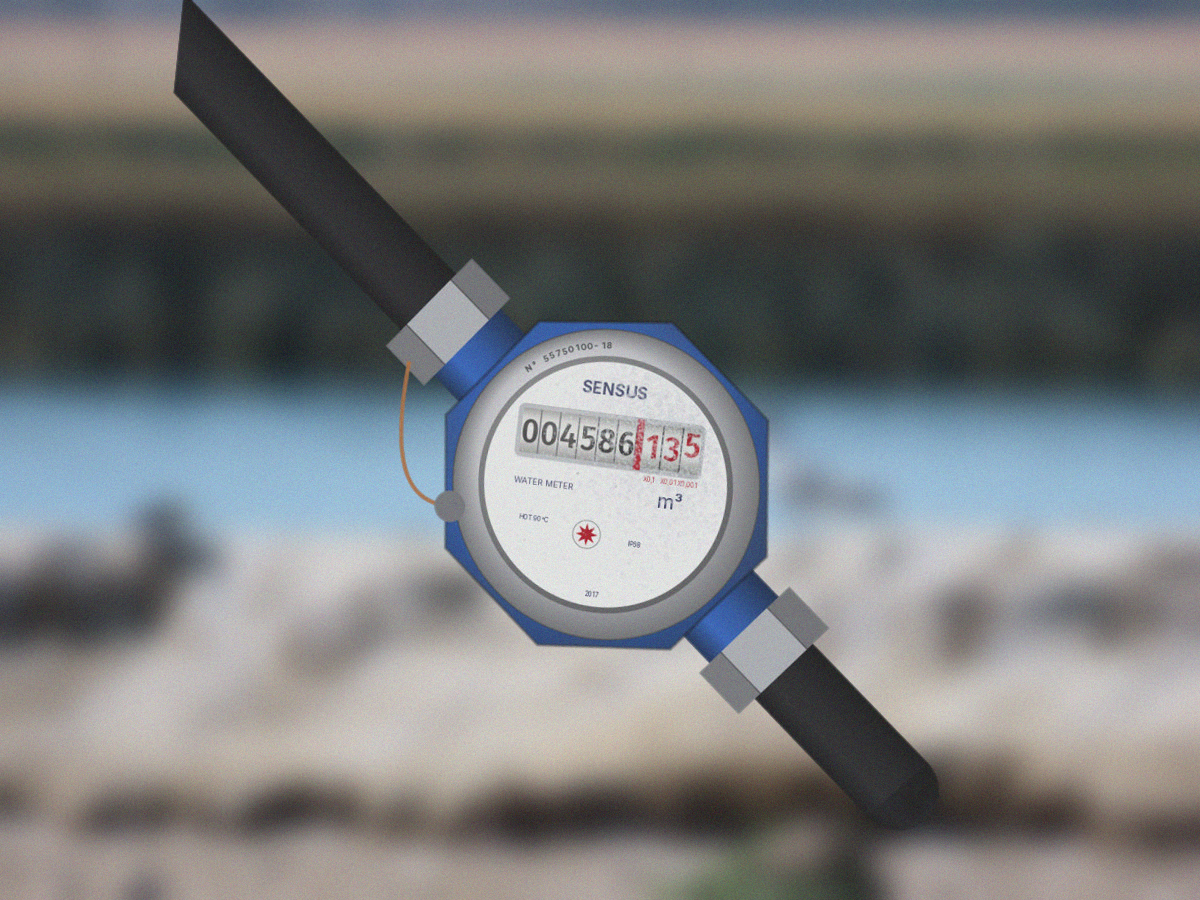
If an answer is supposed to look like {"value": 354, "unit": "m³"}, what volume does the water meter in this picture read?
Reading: {"value": 4586.135, "unit": "m³"}
